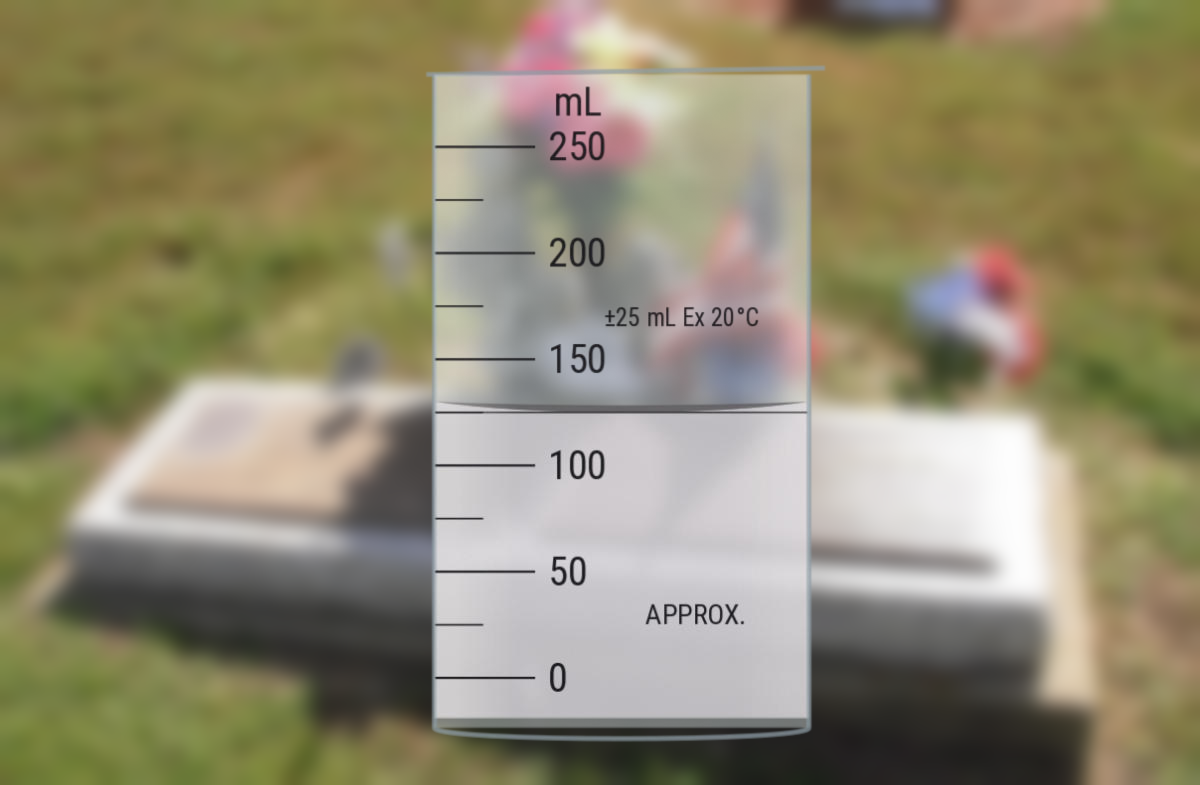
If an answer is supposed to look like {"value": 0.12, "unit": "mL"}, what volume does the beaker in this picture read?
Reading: {"value": 125, "unit": "mL"}
